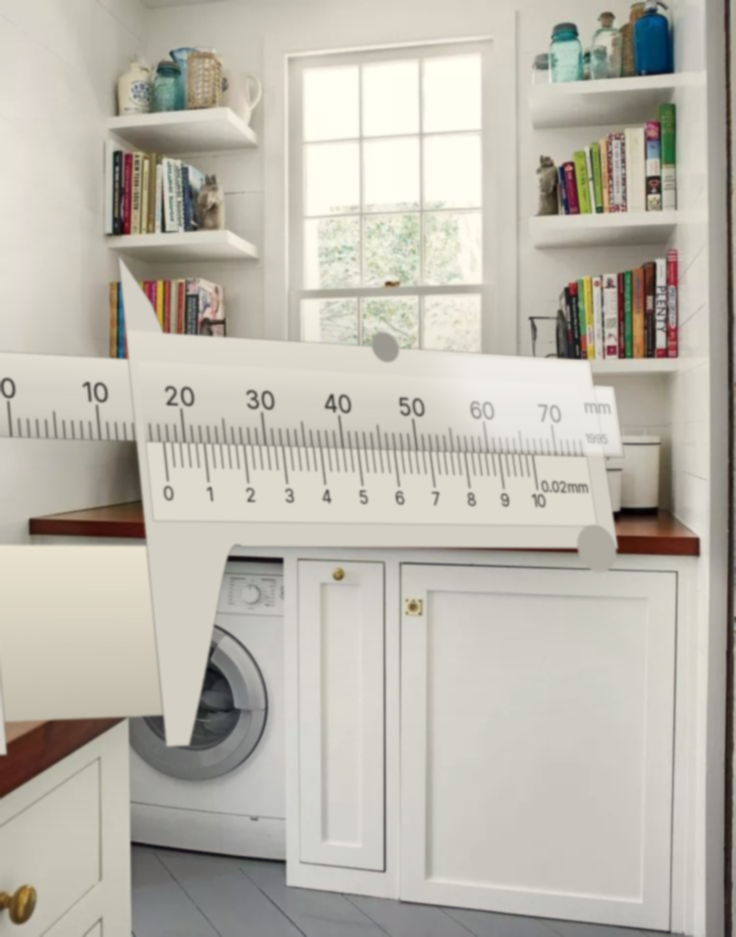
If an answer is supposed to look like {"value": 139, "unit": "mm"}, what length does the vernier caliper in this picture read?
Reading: {"value": 17.5, "unit": "mm"}
